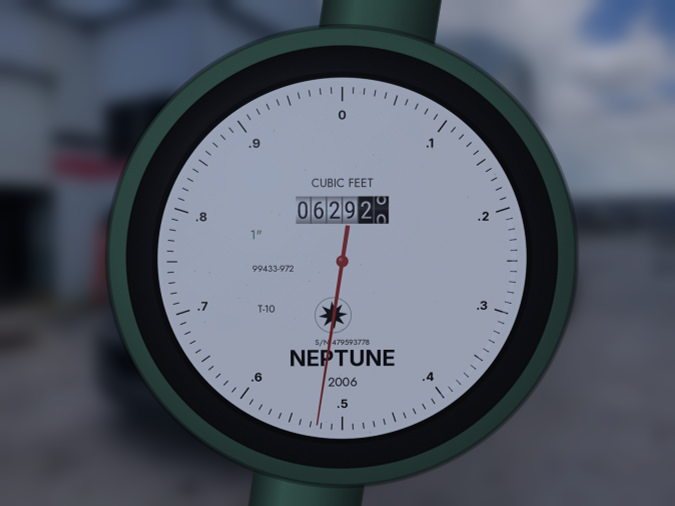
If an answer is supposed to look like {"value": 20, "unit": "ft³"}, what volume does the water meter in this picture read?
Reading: {"value": 62928.52, "unit": "ft³"}
